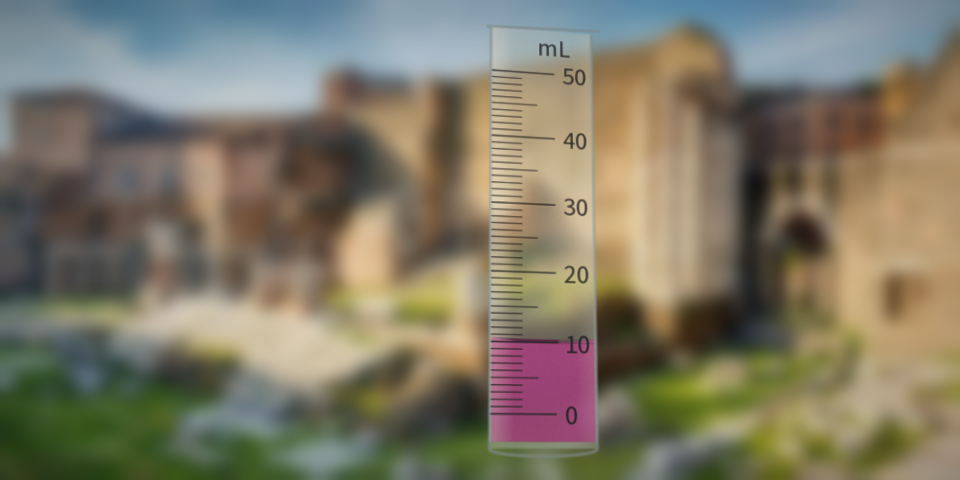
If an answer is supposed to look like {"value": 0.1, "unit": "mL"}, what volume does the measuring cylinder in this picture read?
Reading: {"value": 10, "unit": "mL"}
